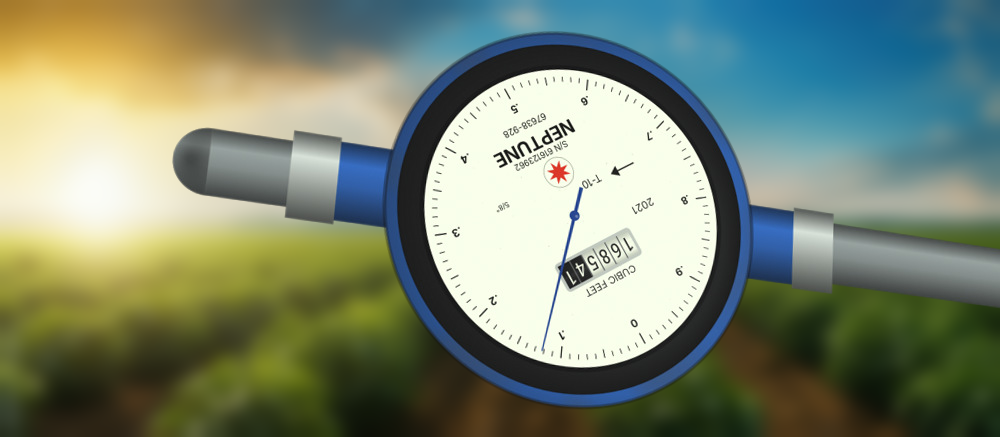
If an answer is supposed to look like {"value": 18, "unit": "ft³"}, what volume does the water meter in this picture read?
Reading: {"value": 168541.12, "unit": "ft³"}
